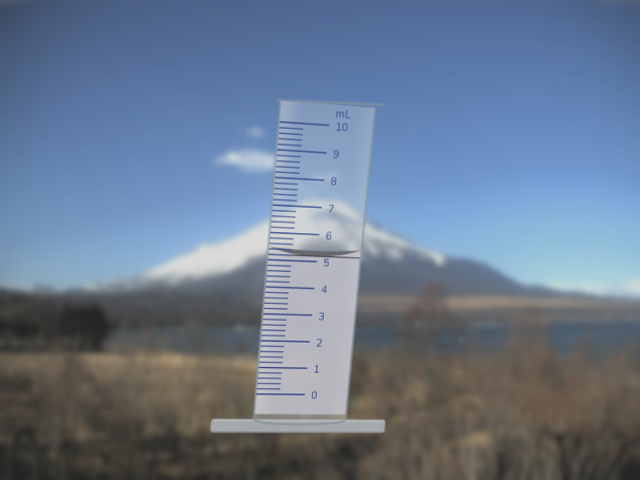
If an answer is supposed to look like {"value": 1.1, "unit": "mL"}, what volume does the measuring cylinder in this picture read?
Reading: {"value": 5.2, "unit": "mL"}
